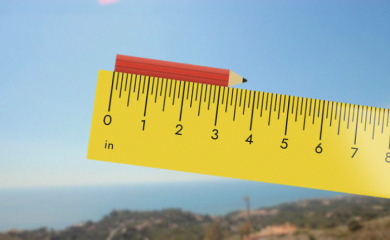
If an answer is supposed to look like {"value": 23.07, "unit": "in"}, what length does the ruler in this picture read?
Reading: {"value": 3.75, "unit": "in"}
